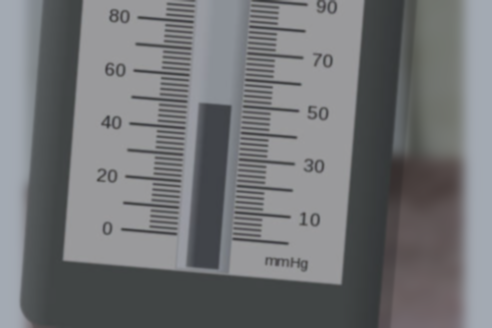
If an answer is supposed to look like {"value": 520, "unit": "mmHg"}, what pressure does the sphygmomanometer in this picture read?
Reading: {"value": 50, "unit": "mmHg"}
